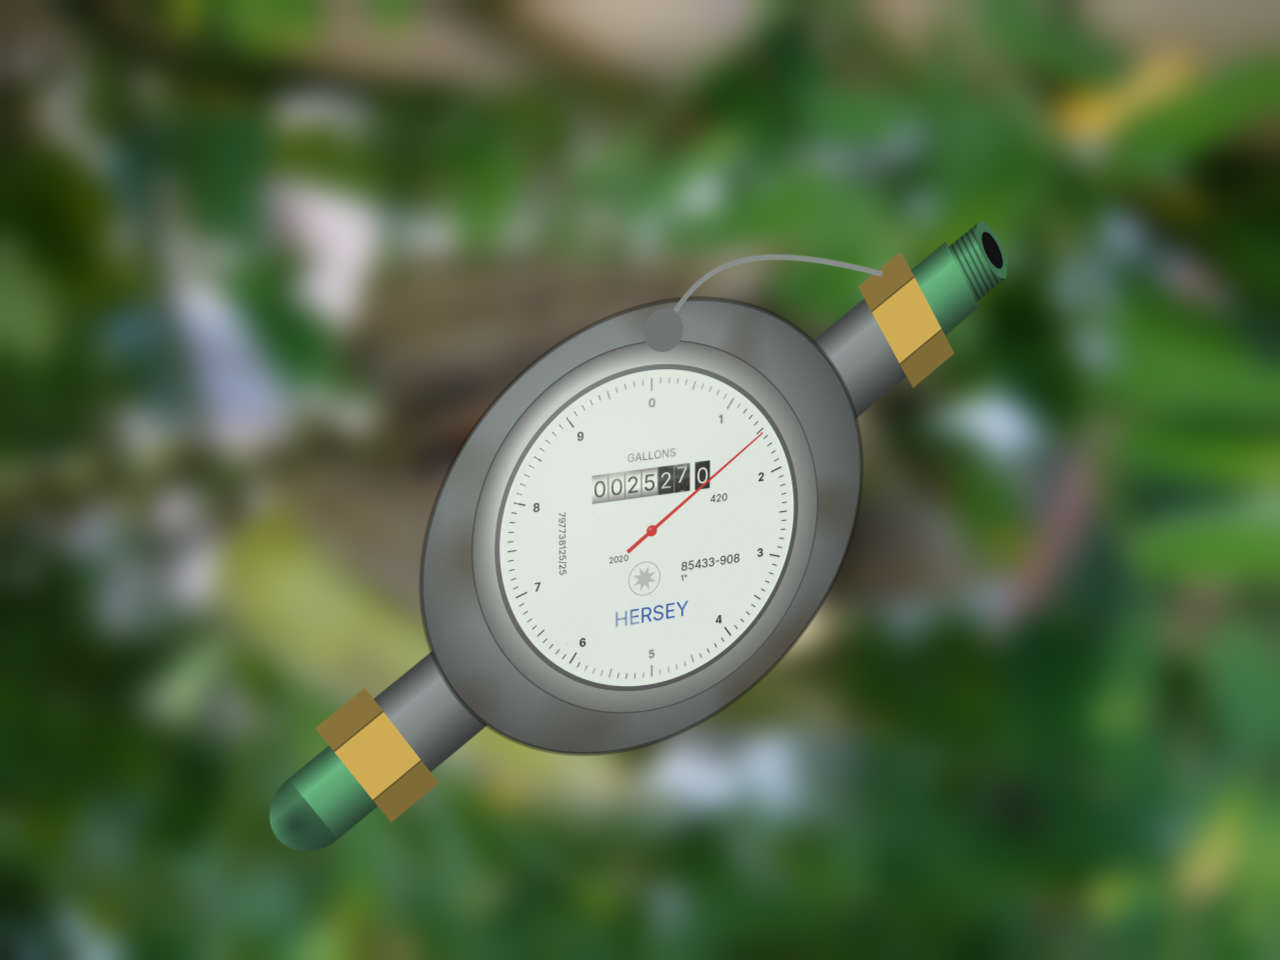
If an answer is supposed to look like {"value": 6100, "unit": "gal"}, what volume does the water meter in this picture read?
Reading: {"value": 25271.5, "unit": "gal"}
